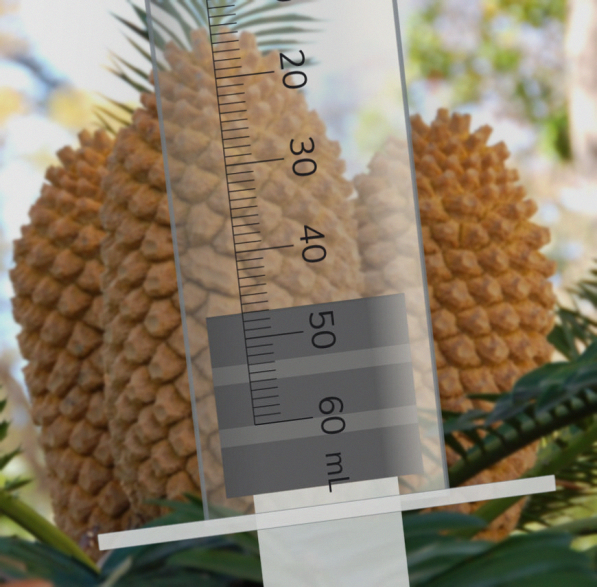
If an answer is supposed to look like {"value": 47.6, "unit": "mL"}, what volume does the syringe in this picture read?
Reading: {"value": 47, "unit": "mL"}
